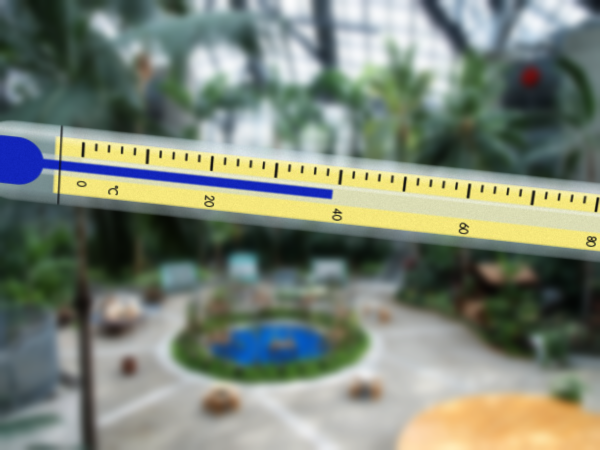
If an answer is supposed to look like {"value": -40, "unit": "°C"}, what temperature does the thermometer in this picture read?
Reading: {"value": 39, "unit": "°C"}
